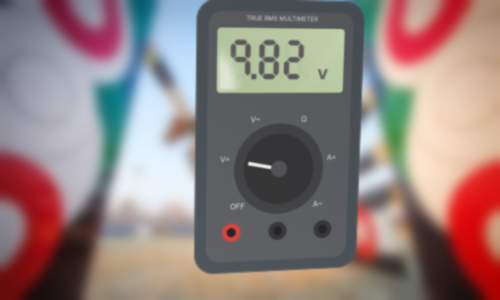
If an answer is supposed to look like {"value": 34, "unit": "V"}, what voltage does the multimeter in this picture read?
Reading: {"value": 9.82, "unit": "V"}
